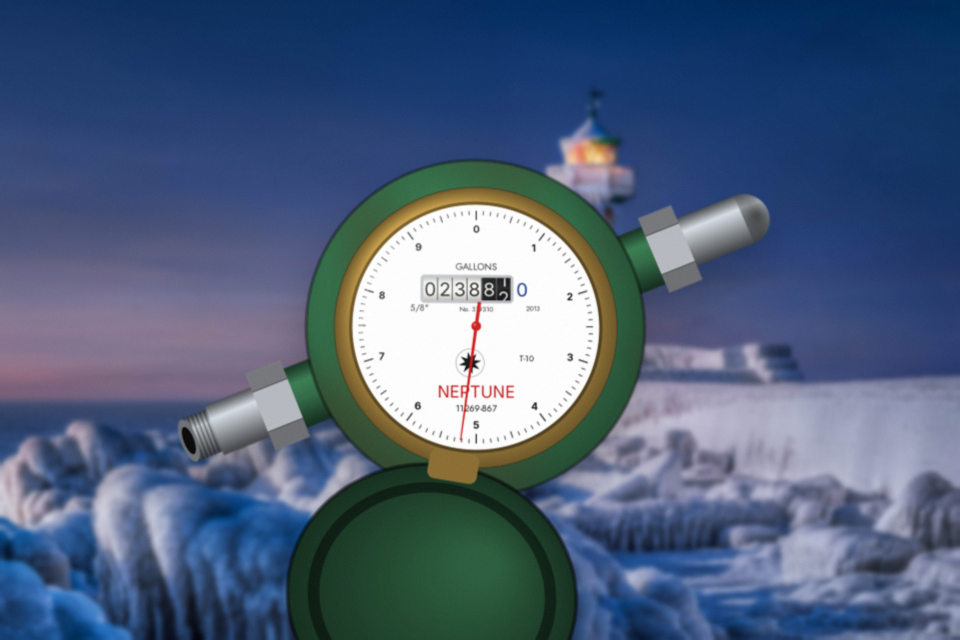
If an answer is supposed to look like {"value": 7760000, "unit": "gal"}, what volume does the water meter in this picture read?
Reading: {"value": 238815.2, "unit": "gal"}
